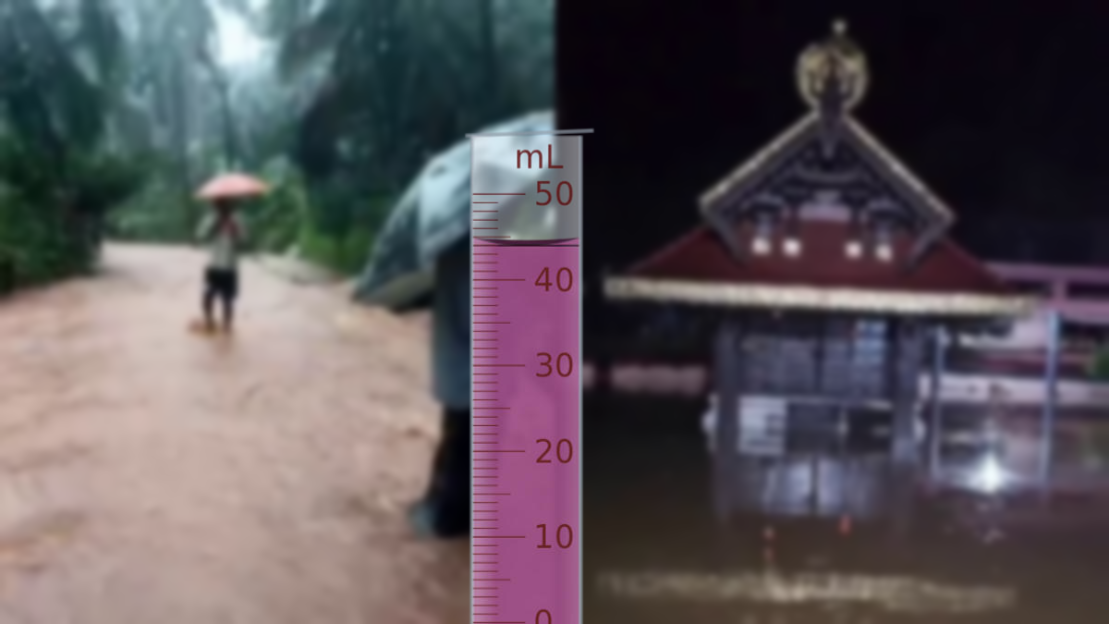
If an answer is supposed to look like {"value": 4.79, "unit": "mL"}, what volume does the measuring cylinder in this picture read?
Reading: {"value": 44, "unit": "mL"}
